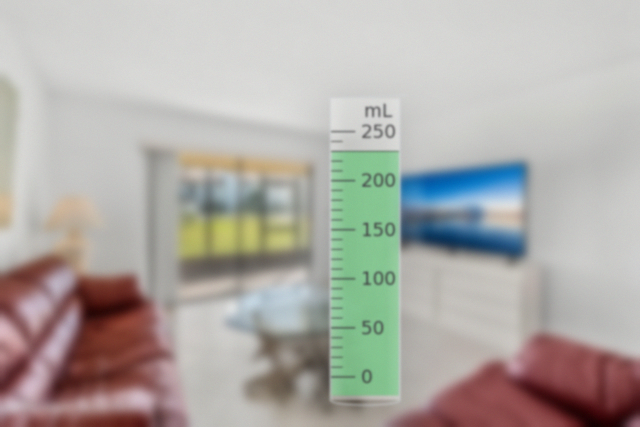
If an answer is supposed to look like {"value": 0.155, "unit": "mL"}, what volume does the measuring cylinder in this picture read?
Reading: {"value": 230, "unit": "mL"}
